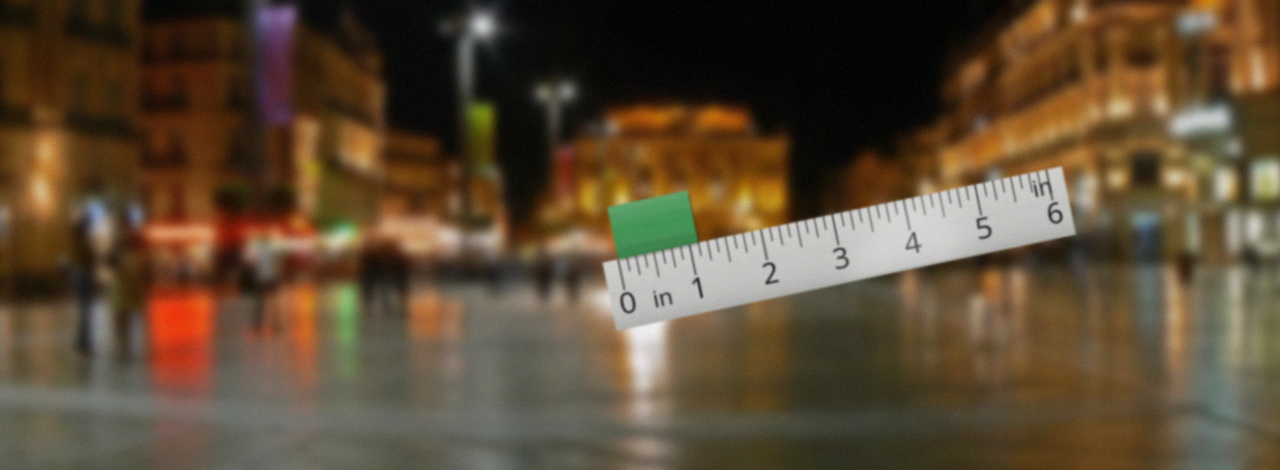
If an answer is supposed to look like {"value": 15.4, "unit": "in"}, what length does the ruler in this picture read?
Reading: {"value": 1.125, "unit": "in"}
